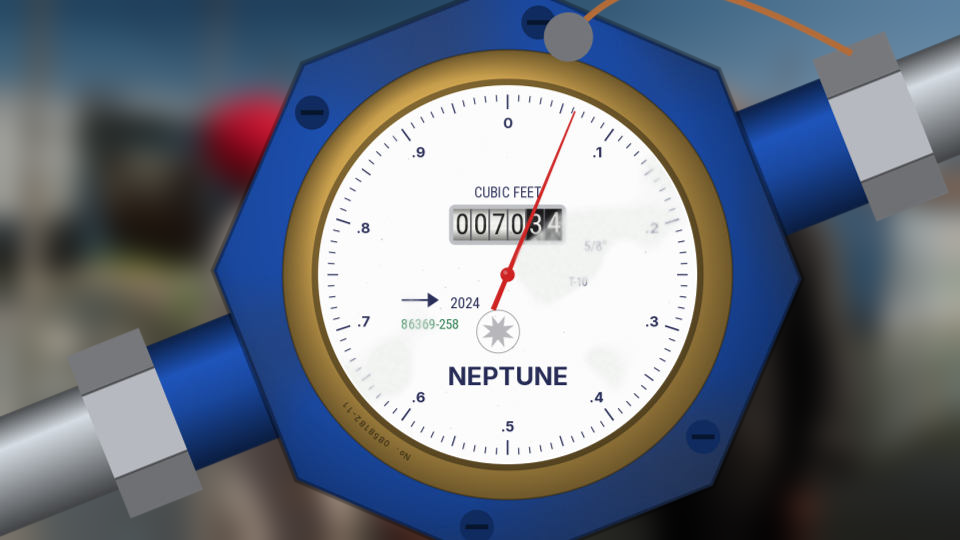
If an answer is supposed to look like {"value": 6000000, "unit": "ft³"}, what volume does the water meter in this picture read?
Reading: {"value": 7034.06, "unit": "ft³"}
